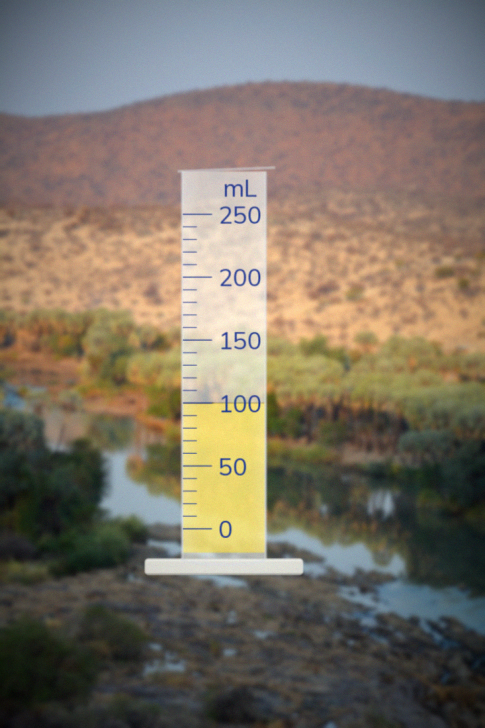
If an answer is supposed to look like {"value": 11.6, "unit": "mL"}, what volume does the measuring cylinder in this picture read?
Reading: {"value": 100, "unit": "mL"}
